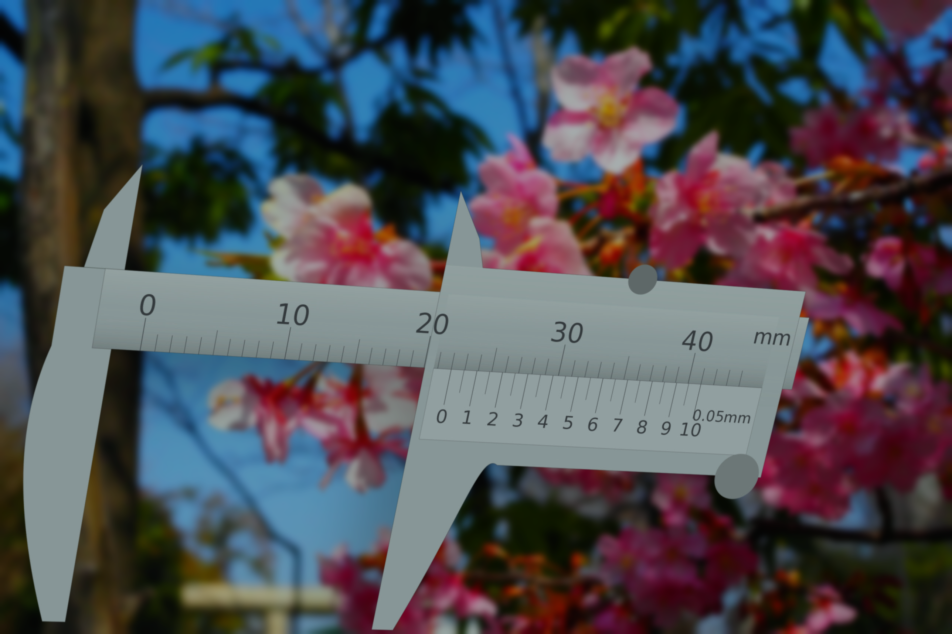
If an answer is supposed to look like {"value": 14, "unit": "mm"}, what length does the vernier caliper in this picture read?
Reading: {"value": 22.0, "unit": "mm"}
